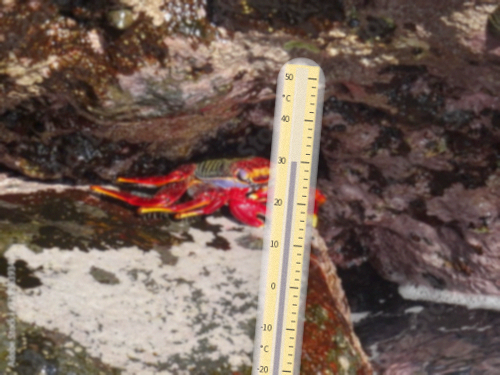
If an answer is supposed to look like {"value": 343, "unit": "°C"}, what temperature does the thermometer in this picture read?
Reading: {"value": 30, "unit": "°C"}
